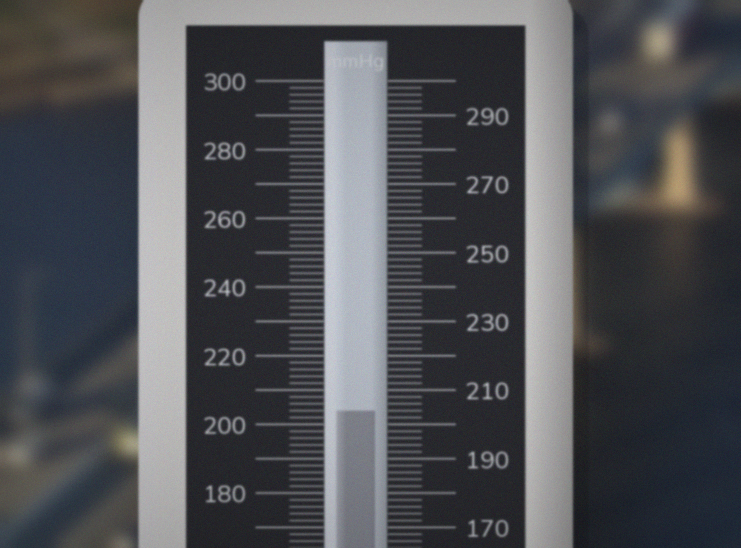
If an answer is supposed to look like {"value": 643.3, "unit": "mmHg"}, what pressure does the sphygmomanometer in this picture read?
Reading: {"value": 204, "unit": "mmHg"}
